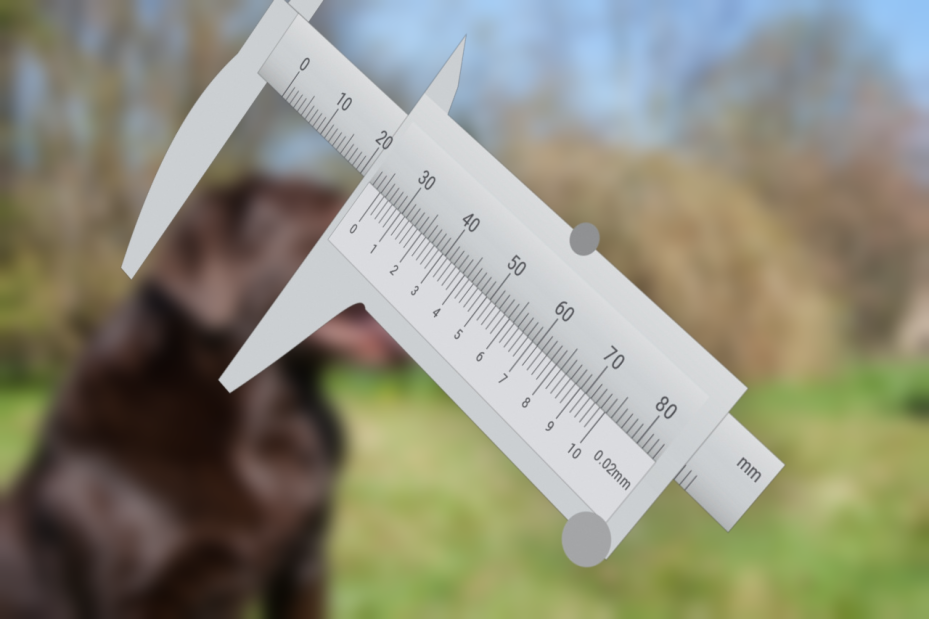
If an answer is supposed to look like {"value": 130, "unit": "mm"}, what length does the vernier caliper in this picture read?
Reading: {"value": 24.8, "unit": "mm"}
